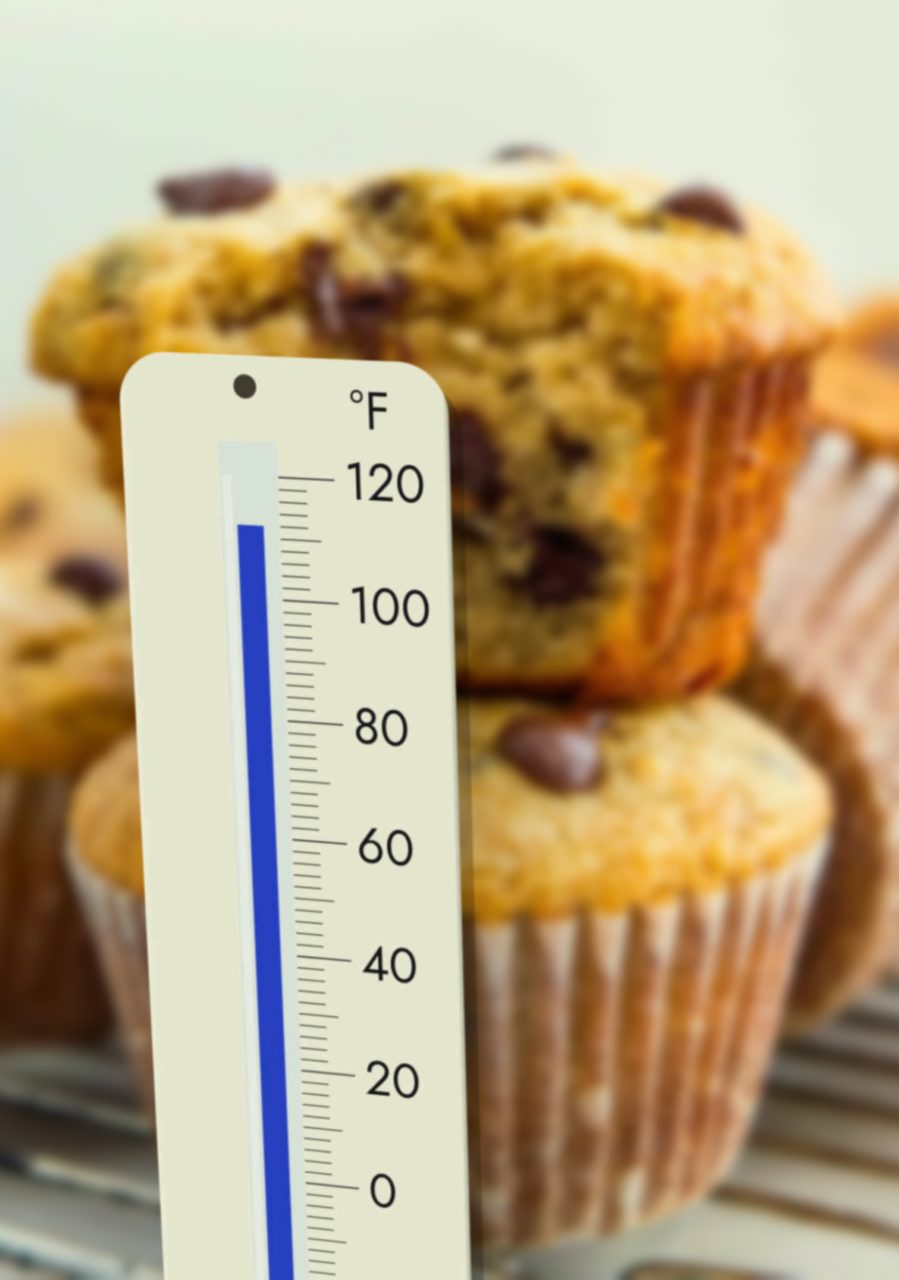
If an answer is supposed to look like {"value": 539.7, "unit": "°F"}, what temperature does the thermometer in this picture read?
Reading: {"value": 112, "unit": "°F"}
